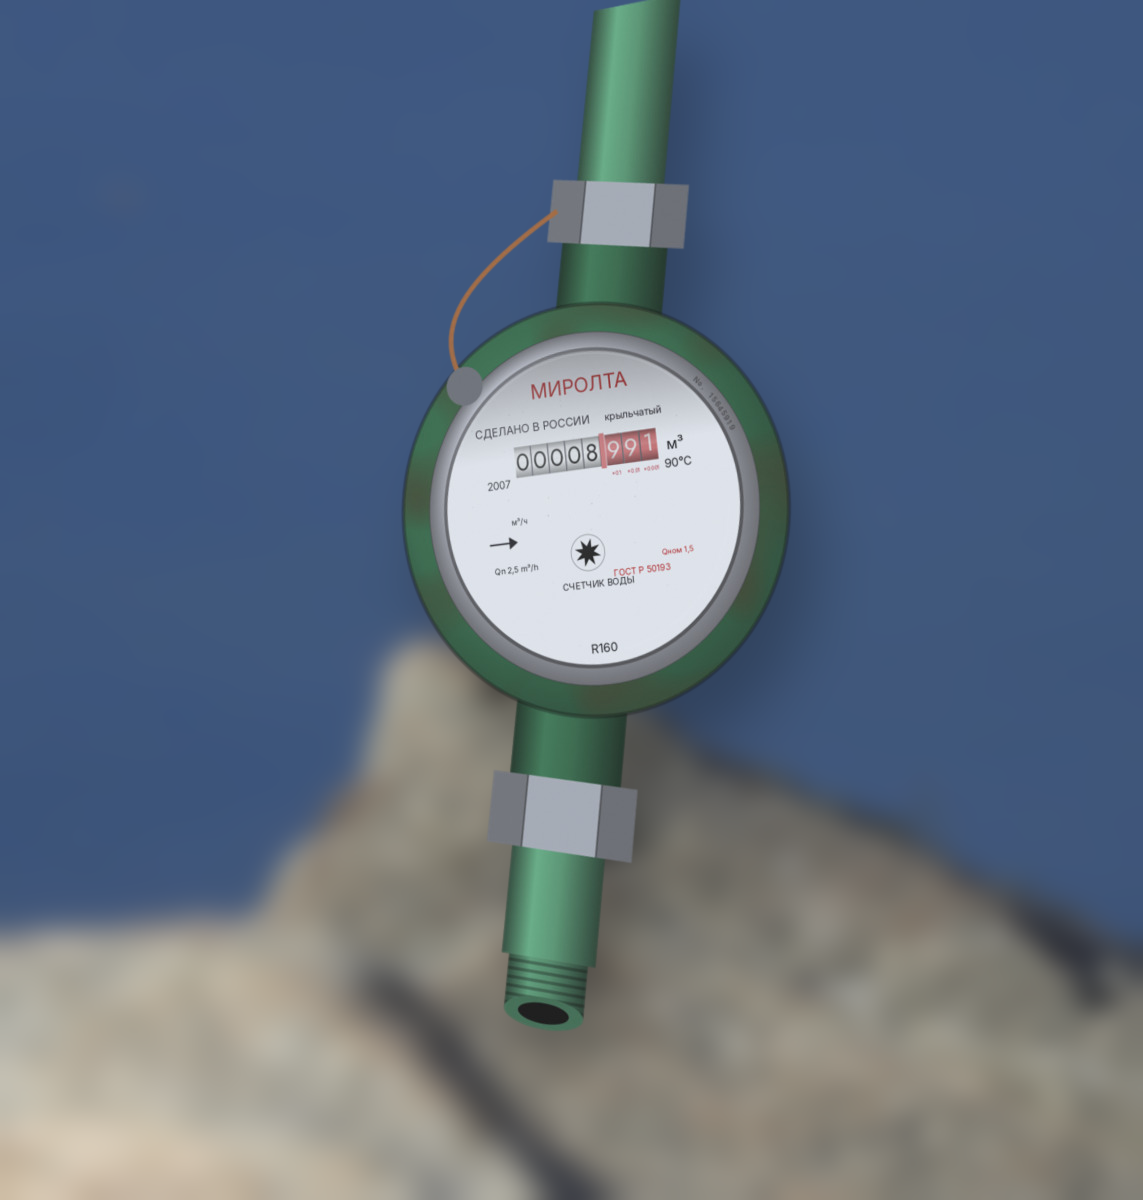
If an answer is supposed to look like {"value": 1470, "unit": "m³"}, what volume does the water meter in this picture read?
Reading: {"value": 8.991, "unit": "m³"}
